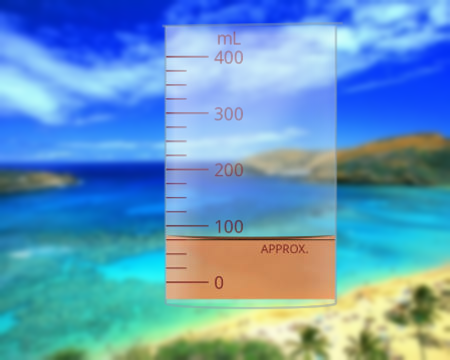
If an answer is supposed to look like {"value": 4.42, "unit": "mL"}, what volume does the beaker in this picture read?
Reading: {"value": 75, "unit": "mL"}
